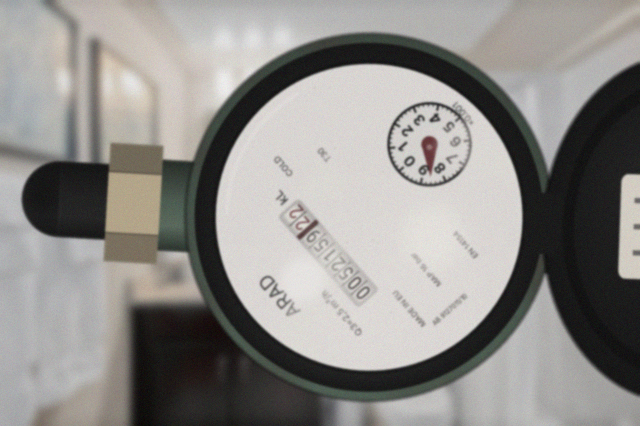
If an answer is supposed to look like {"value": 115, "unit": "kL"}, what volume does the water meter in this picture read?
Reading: {"value": 52159.218, "unit": "kL"}
